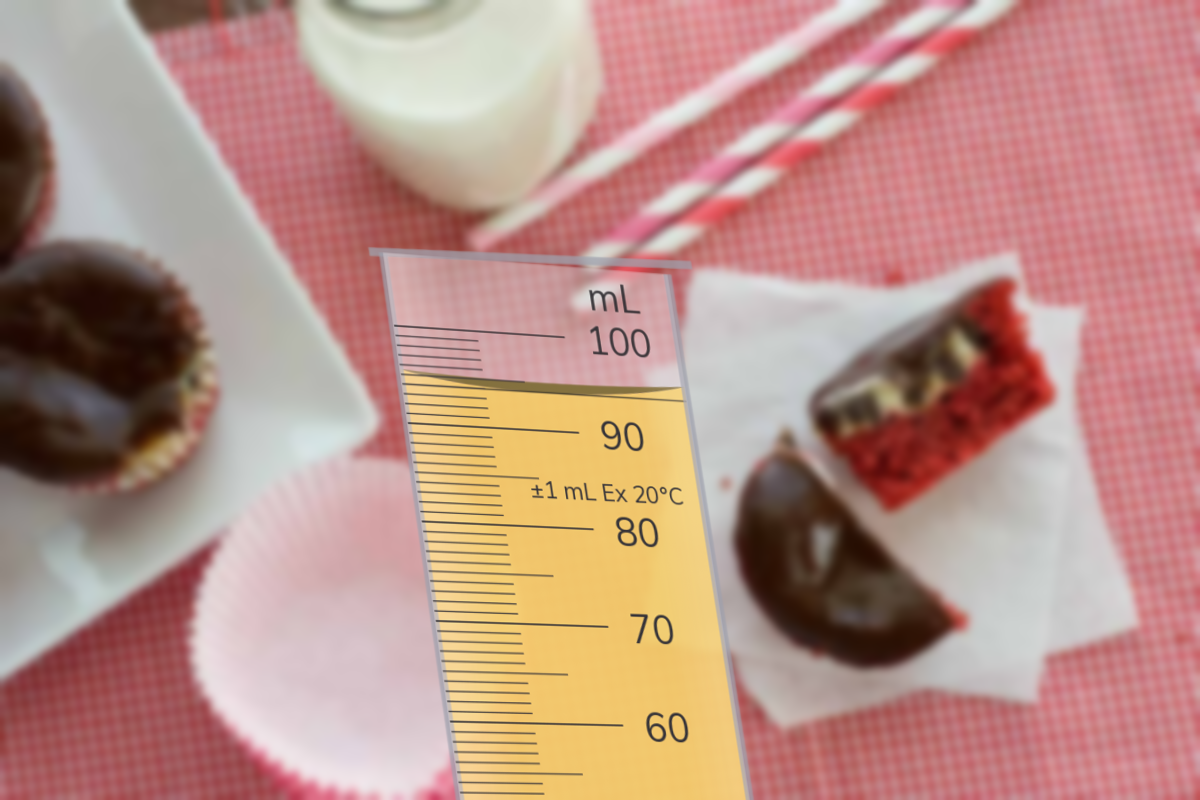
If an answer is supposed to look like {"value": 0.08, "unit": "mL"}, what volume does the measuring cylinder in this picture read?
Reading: {"value": 94, "unit": "mL"}
